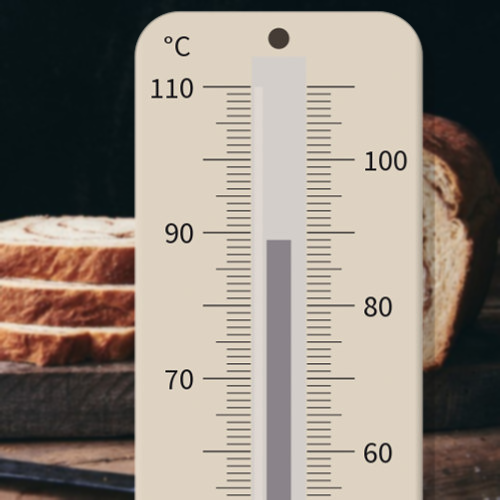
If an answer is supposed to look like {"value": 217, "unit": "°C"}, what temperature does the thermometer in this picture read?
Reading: {"value": 89, "unit": "°C"}
